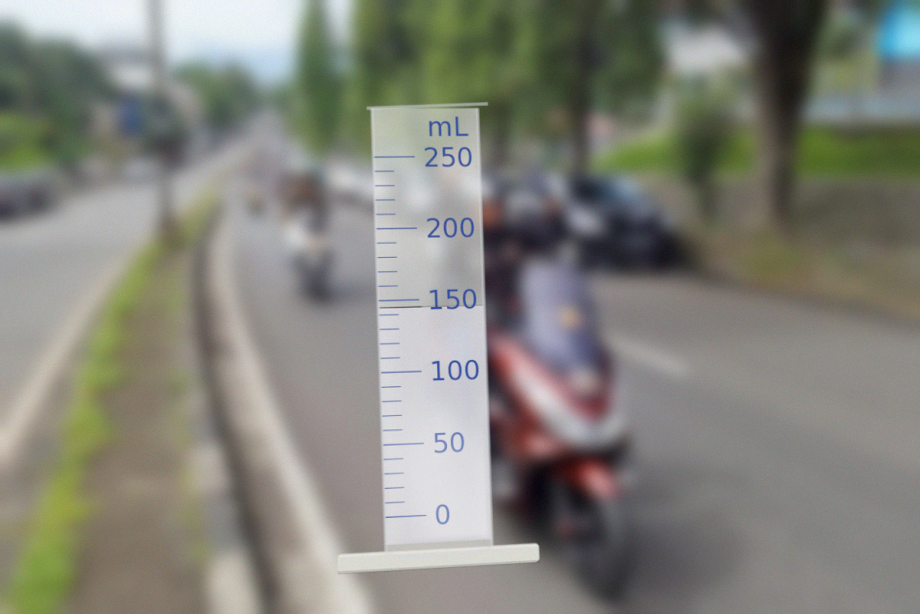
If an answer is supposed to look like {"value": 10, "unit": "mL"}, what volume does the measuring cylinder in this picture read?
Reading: {"value": 145, "unit": "mL"}
